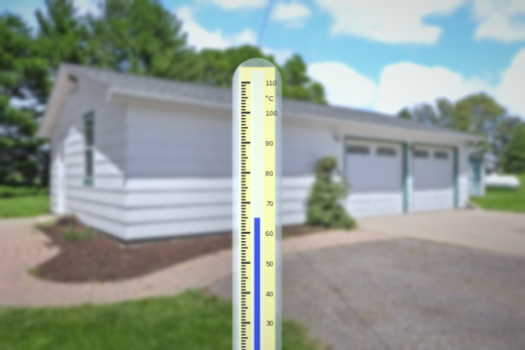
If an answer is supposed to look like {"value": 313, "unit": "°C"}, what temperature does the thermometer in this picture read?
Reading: {"value": 65, "unit": "°C"}
